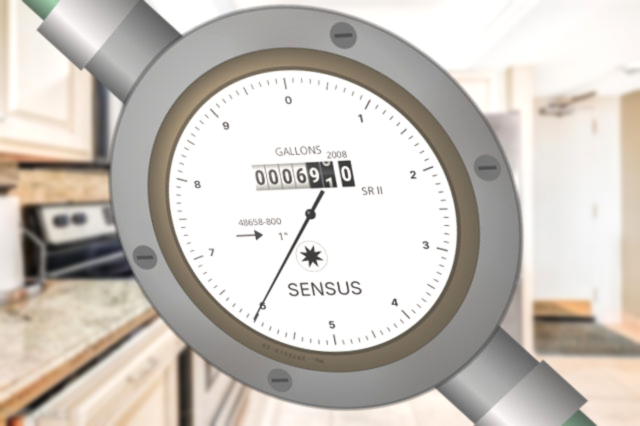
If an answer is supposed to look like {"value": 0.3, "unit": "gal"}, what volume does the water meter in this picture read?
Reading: {"value": 6906.0, "unit": "gal"}
